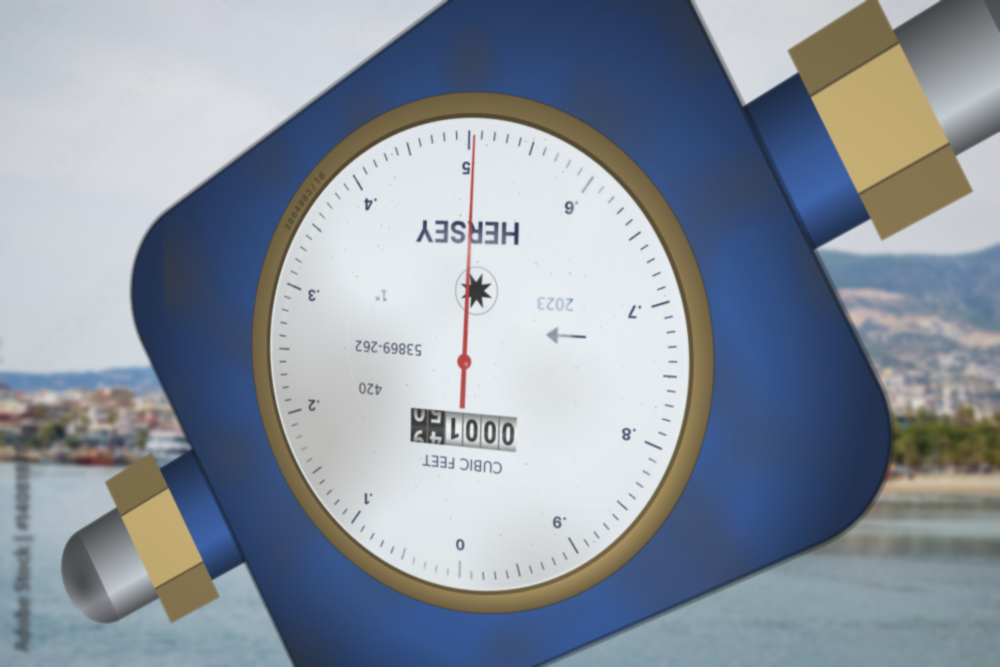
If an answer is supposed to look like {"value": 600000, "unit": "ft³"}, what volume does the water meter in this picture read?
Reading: {"value": 149.50, "unit": "ft³"}
